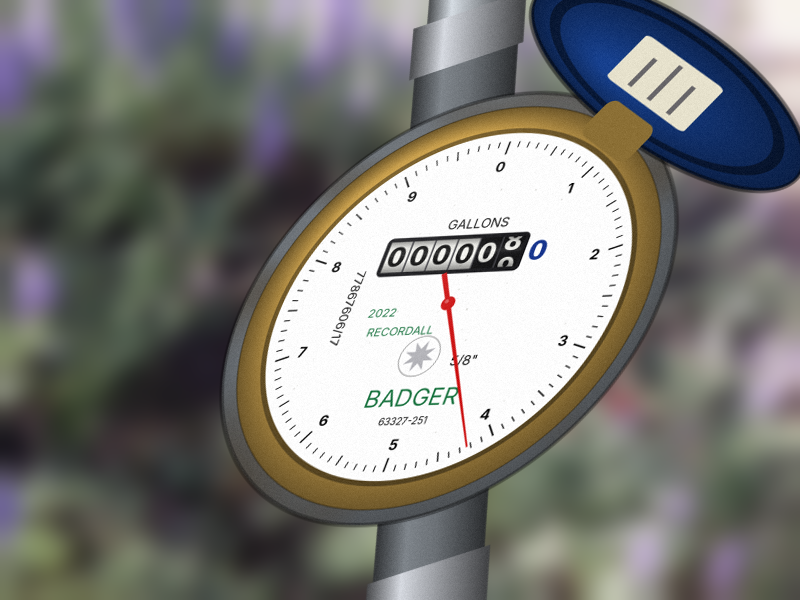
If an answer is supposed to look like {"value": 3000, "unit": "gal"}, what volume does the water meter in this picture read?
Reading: {"value": 84.2, "unit": "gal"}
